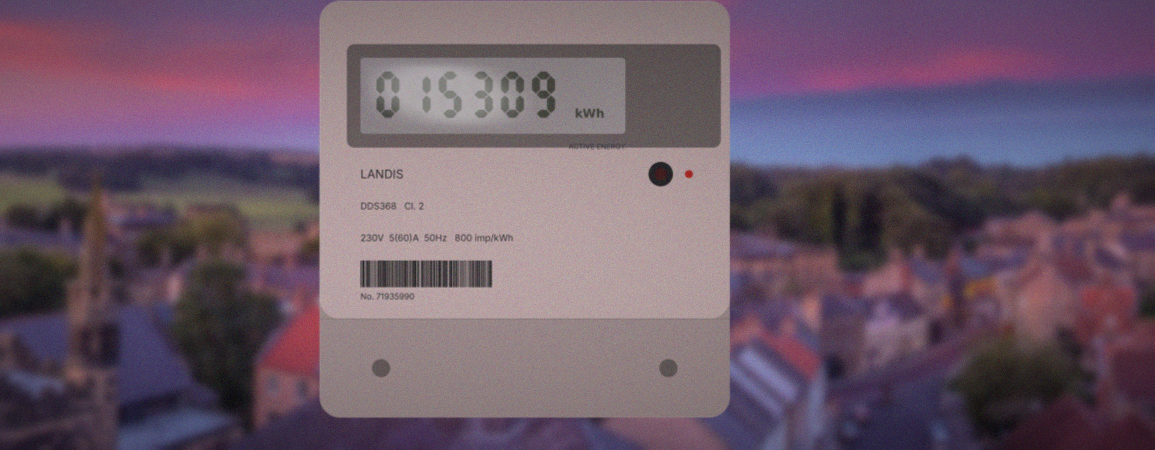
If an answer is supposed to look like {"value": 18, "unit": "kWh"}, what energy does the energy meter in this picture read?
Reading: {"value": 15309, "unit": "kWh"}
